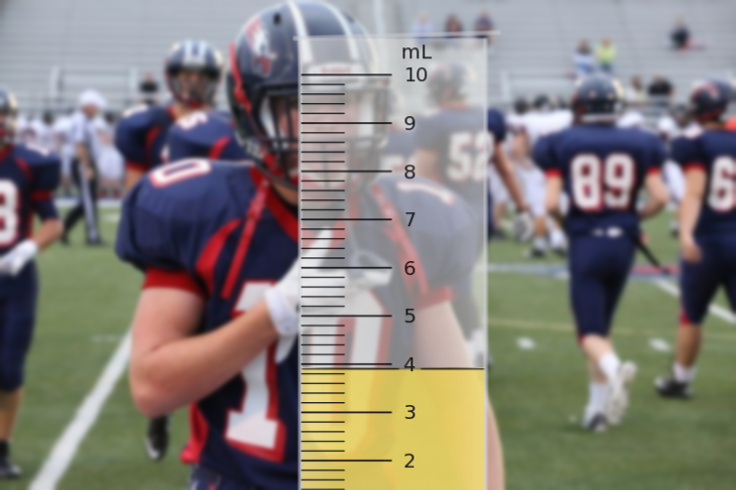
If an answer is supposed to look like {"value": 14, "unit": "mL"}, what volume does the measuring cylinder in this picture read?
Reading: {"value": 3.9, "unit": "mL"}
